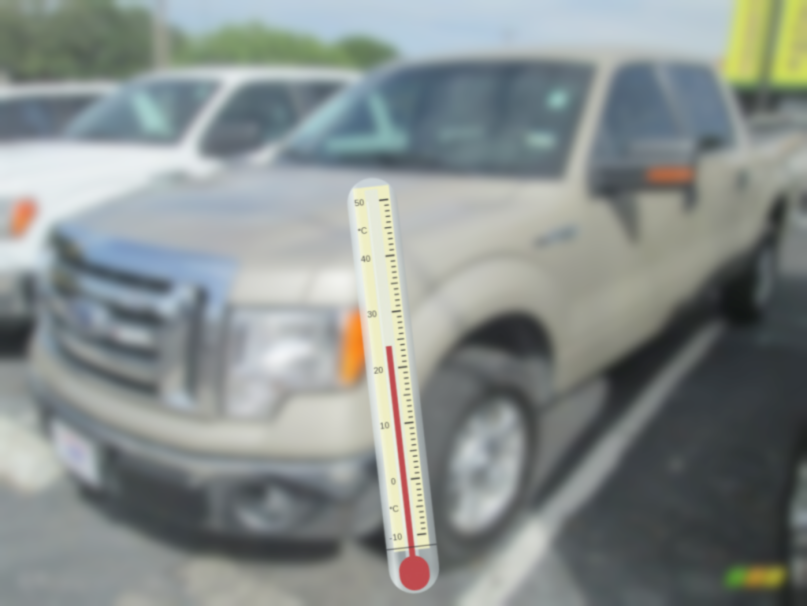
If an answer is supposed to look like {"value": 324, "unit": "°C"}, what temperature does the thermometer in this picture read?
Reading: {"value": 24, "unit": "°C"}
